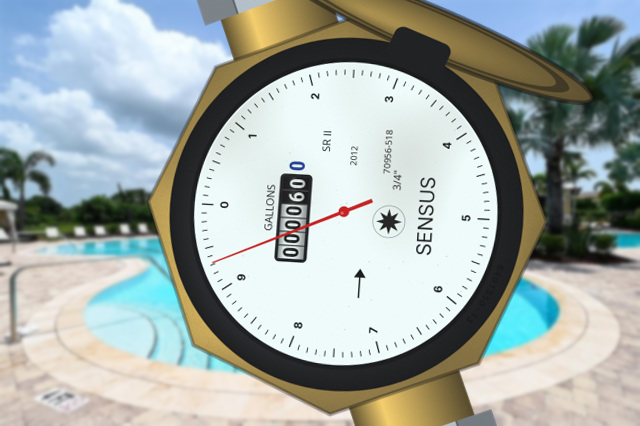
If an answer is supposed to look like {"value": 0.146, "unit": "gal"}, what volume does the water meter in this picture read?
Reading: {"value": 599.3, "unit": "gal"}
